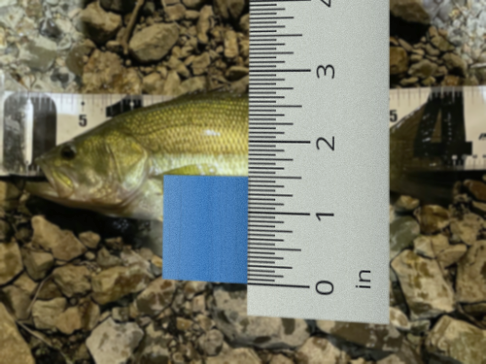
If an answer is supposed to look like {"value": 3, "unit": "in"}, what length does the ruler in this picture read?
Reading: {"value": 1.5, "unit": "in"}
